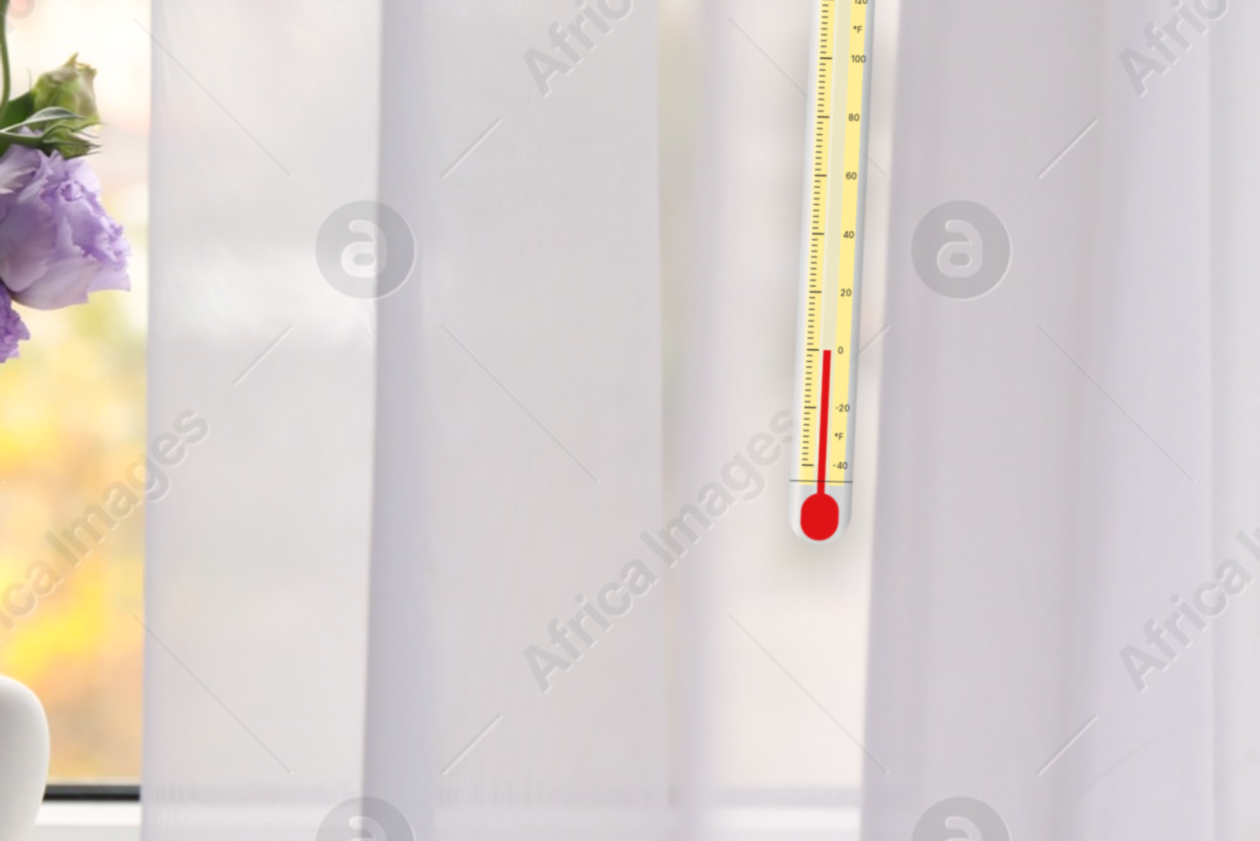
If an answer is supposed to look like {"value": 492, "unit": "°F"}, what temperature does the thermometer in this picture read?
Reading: {"value": 0, "unit": "°F"}
